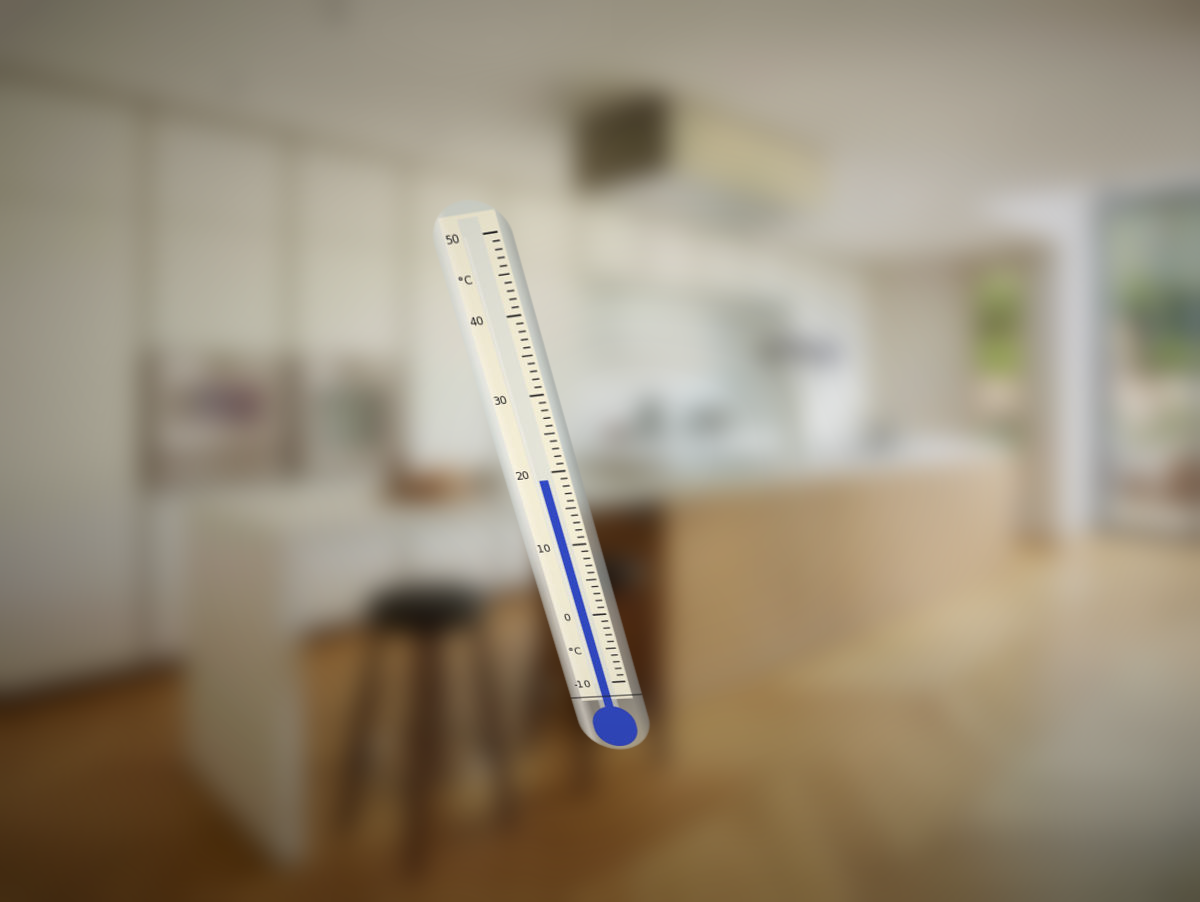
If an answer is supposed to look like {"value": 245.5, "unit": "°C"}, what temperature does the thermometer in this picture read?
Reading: {"value": 19, "unit": "°C"}
